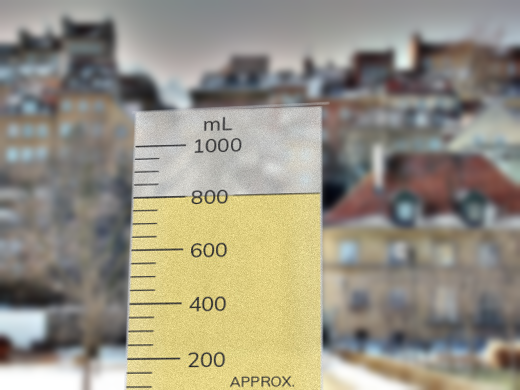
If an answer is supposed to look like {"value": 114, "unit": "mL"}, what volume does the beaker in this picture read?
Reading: {"value": 800, "unit": "mL"}
